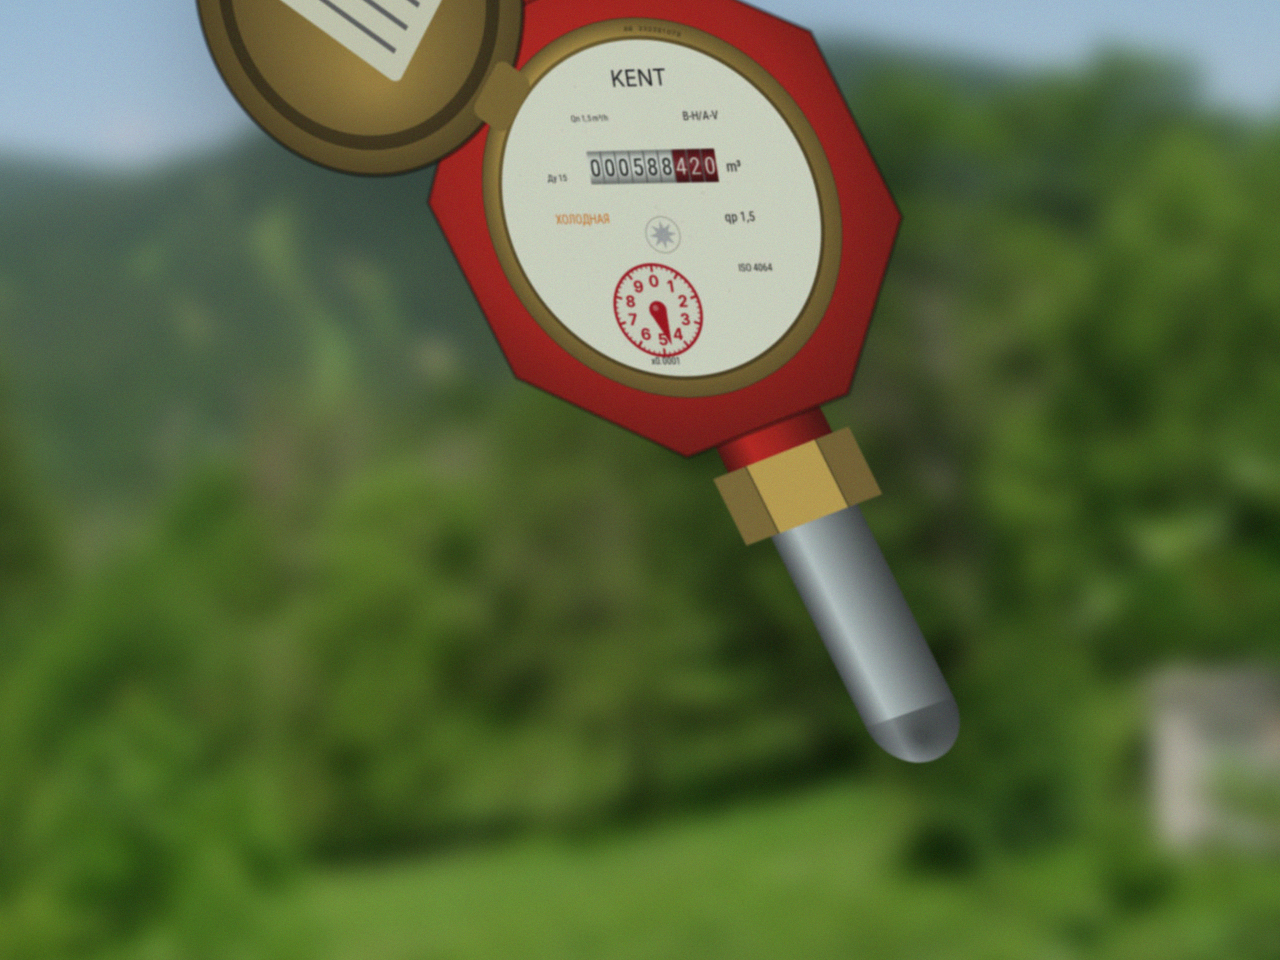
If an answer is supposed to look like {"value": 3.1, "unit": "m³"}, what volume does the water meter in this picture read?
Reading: {"value": 588.4204, "unit": "m³"}
